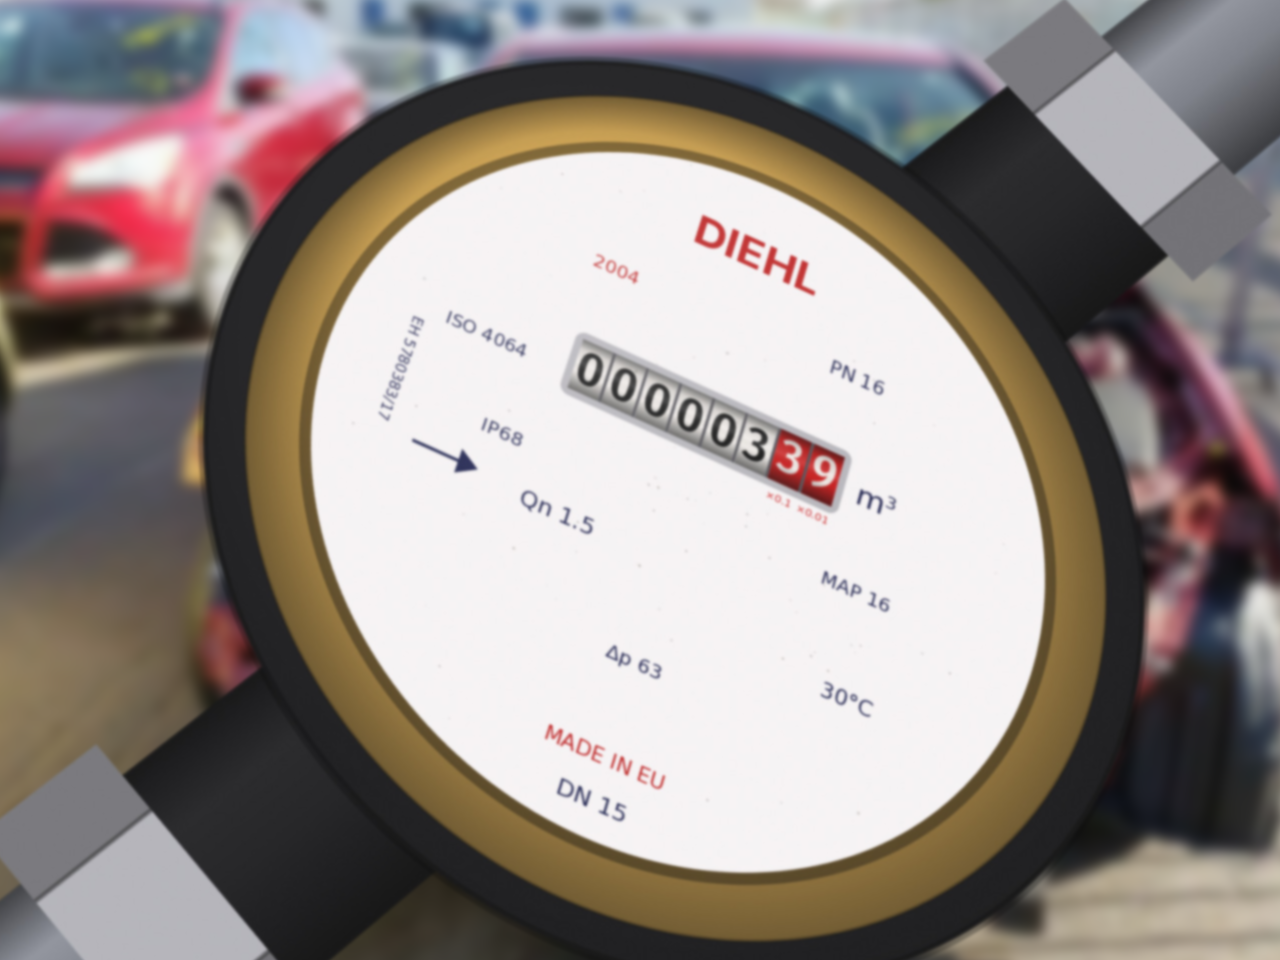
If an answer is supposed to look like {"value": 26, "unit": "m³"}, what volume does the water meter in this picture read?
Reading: {"value": 3.39, "unit": "m³"}
